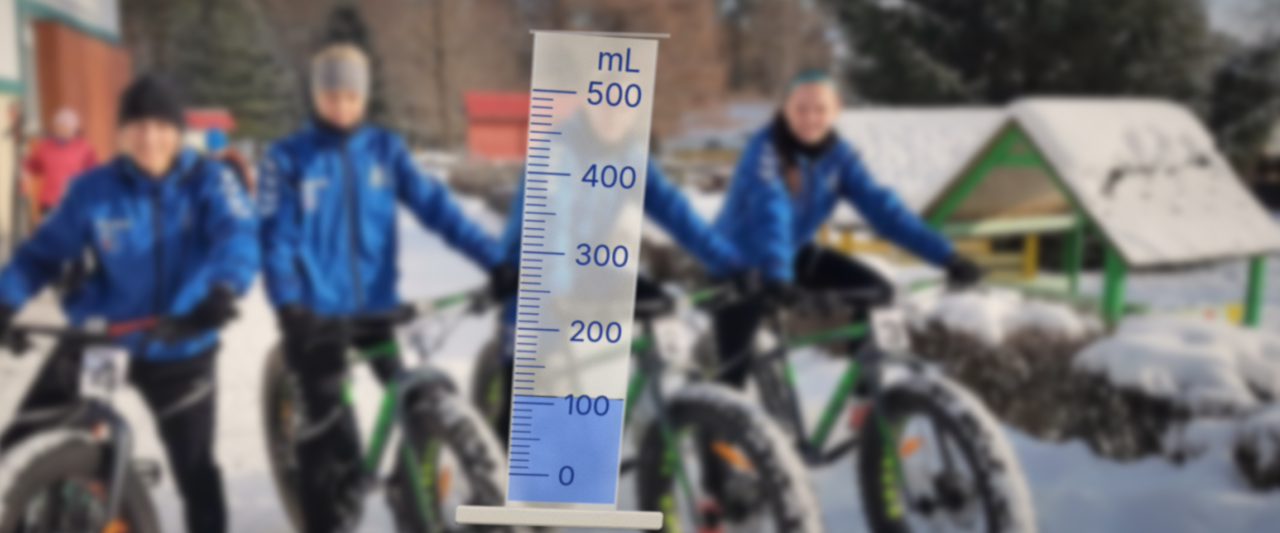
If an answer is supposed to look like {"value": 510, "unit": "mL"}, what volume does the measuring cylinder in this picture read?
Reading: {"value": 110, "unit": "mL"}
